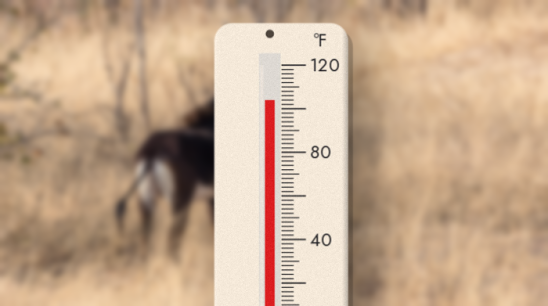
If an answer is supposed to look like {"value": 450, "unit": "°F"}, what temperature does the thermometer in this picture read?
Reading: {"value": 104, "unit": "°F"}
